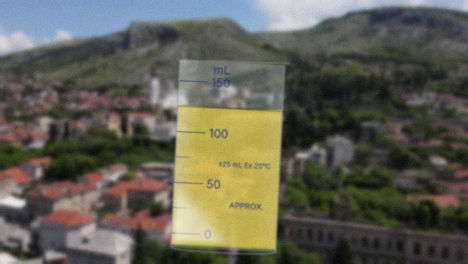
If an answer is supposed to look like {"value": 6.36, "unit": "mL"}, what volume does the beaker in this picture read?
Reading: {"value": 125, "unit": "mL"}
